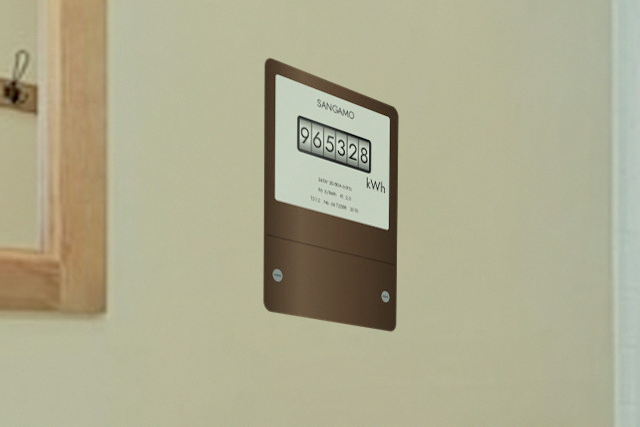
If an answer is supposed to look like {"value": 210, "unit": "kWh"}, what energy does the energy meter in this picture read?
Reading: {"value": 965328, "unit": "kWh"}
